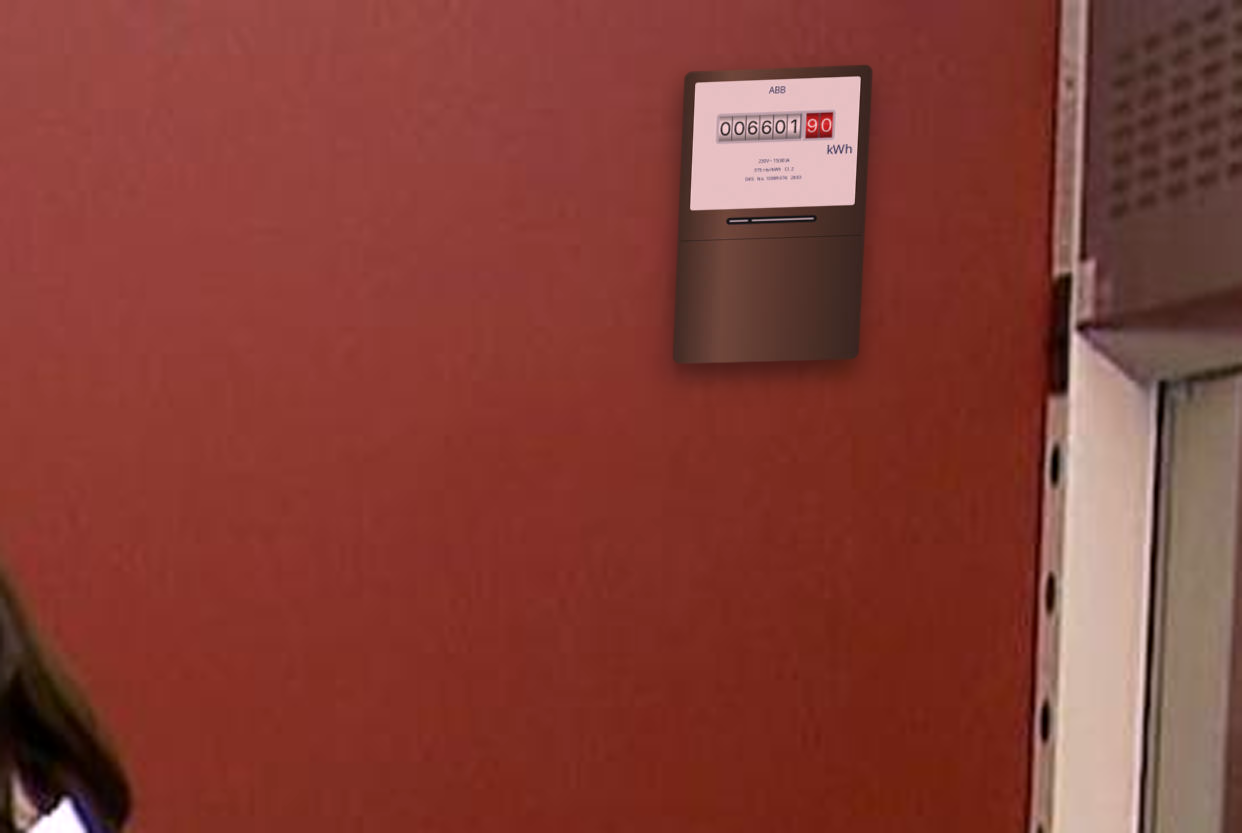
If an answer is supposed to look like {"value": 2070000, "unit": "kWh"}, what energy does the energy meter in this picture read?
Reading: {"value": 6601.90, "unit": "kWh"}
